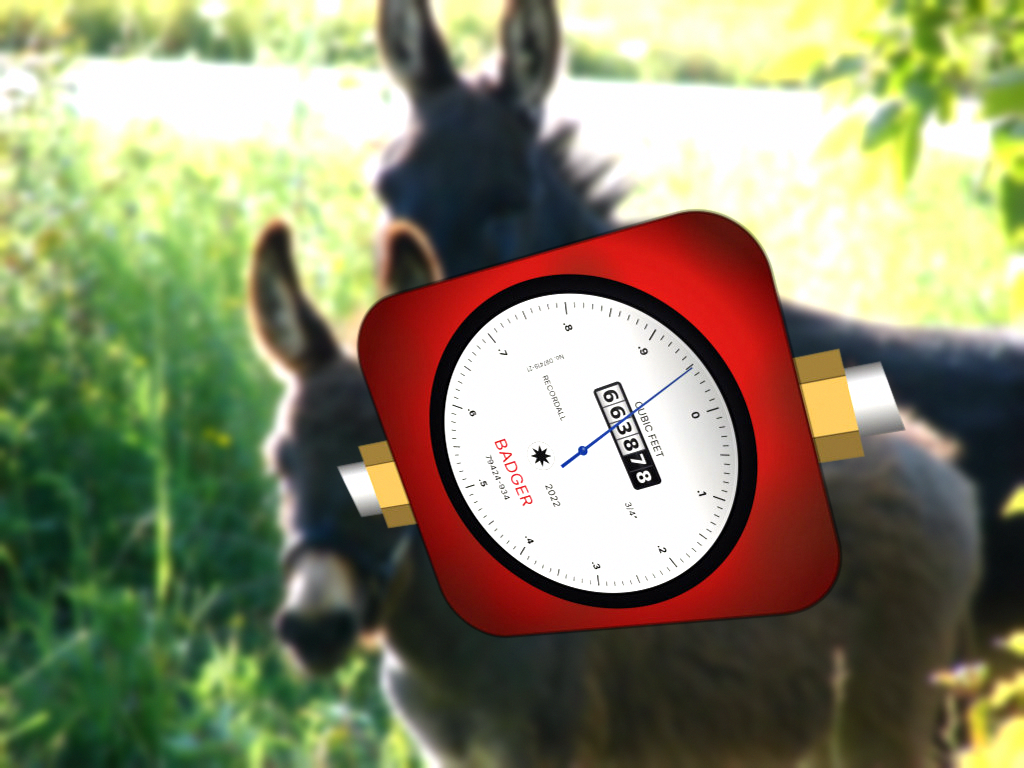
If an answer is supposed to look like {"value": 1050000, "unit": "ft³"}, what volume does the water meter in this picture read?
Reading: {"value": 663877.95, "unit": "ft³"}
